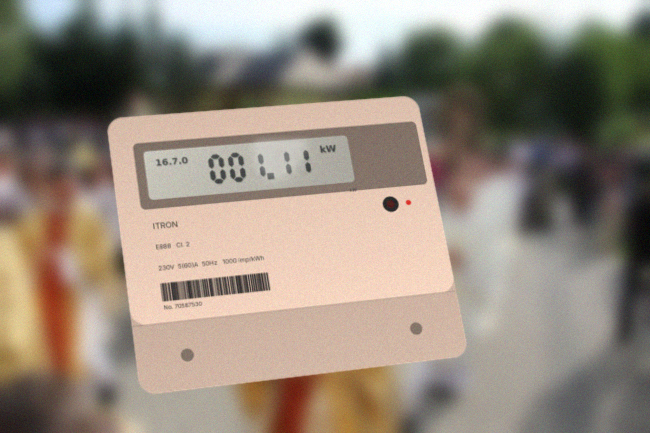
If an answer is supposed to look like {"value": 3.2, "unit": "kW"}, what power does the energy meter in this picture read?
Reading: {"value": 1.11, "unit": "kW"}
